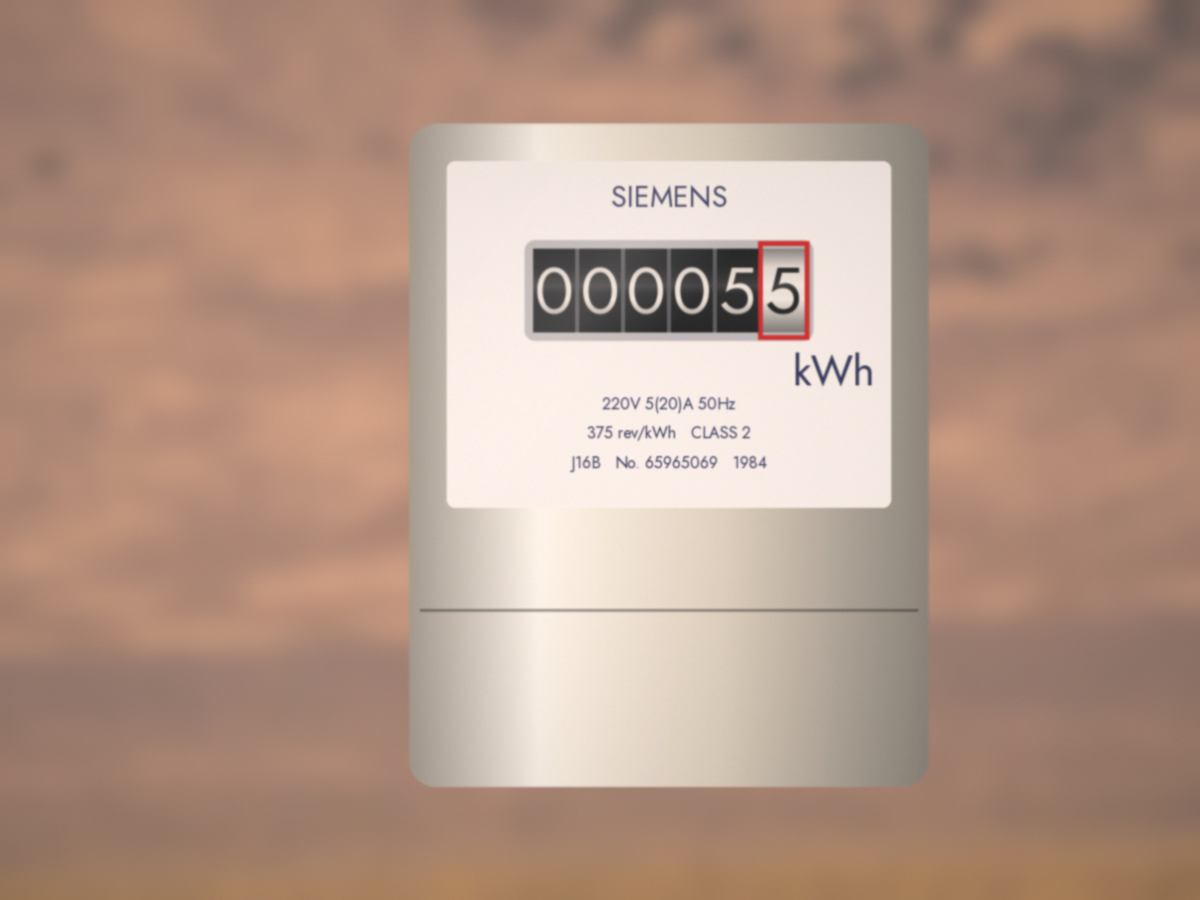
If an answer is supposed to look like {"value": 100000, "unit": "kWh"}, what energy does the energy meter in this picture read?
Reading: {"value": 5.5, "unit": "kWh"}
